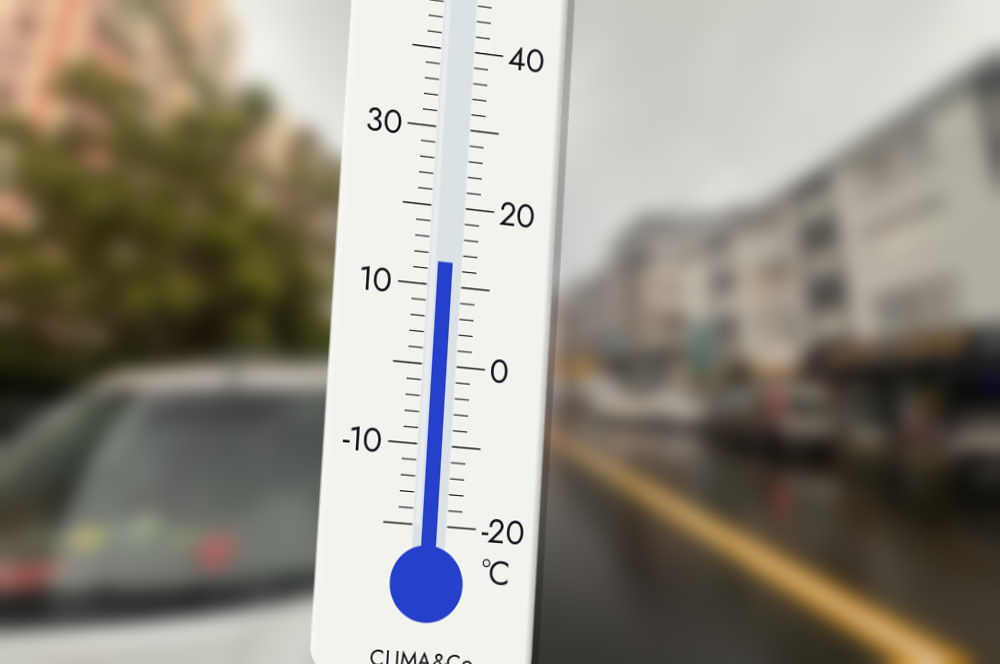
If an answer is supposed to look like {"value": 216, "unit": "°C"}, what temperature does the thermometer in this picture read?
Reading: {"value": 13, "unit": "°C"}
